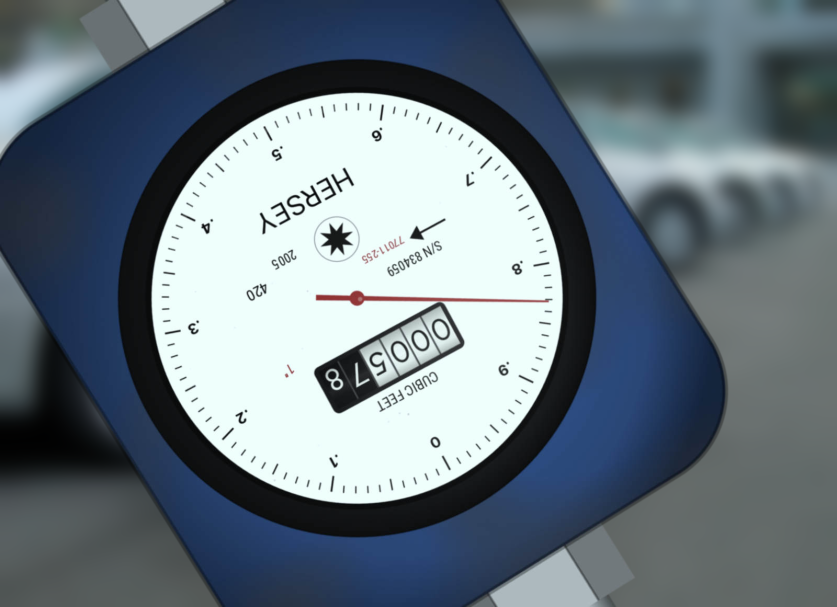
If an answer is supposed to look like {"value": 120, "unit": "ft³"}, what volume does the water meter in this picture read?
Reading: {"value": 577.83, "unit": "ft³"}
